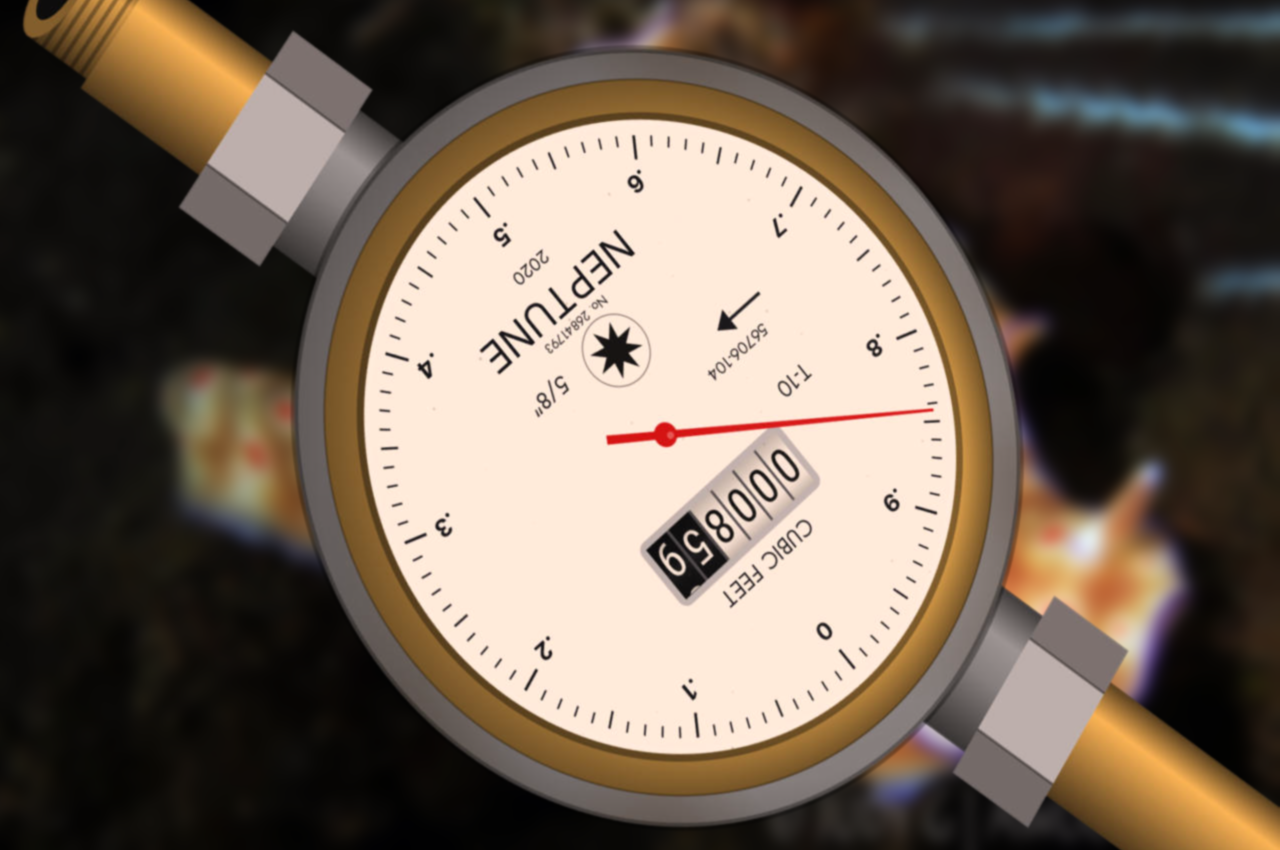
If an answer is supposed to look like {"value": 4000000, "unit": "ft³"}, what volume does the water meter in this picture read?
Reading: {"value": 858.84, "unit": "ft³"}
